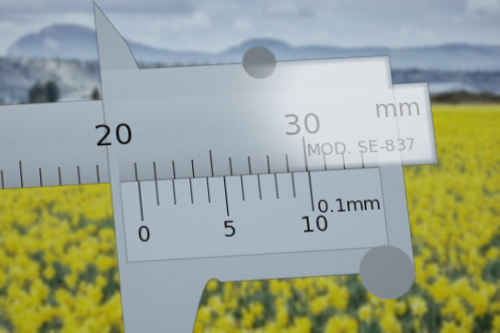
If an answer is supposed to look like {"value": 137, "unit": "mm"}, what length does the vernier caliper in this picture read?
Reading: {"value": 21.1, "unit": "mm"}
